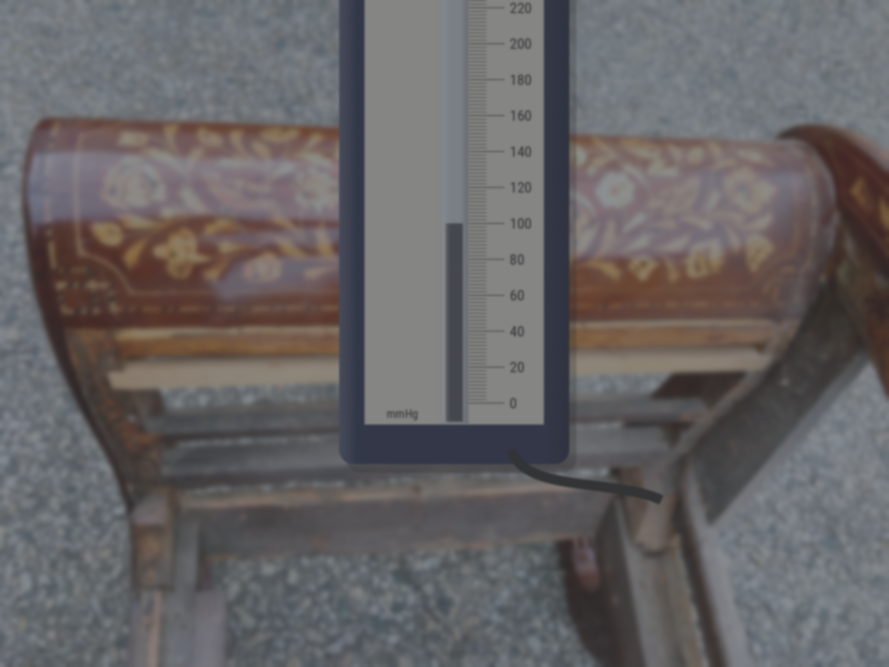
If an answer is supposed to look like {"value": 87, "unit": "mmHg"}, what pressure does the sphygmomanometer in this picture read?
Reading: {"value": 100, "unit": "mmHg"}
